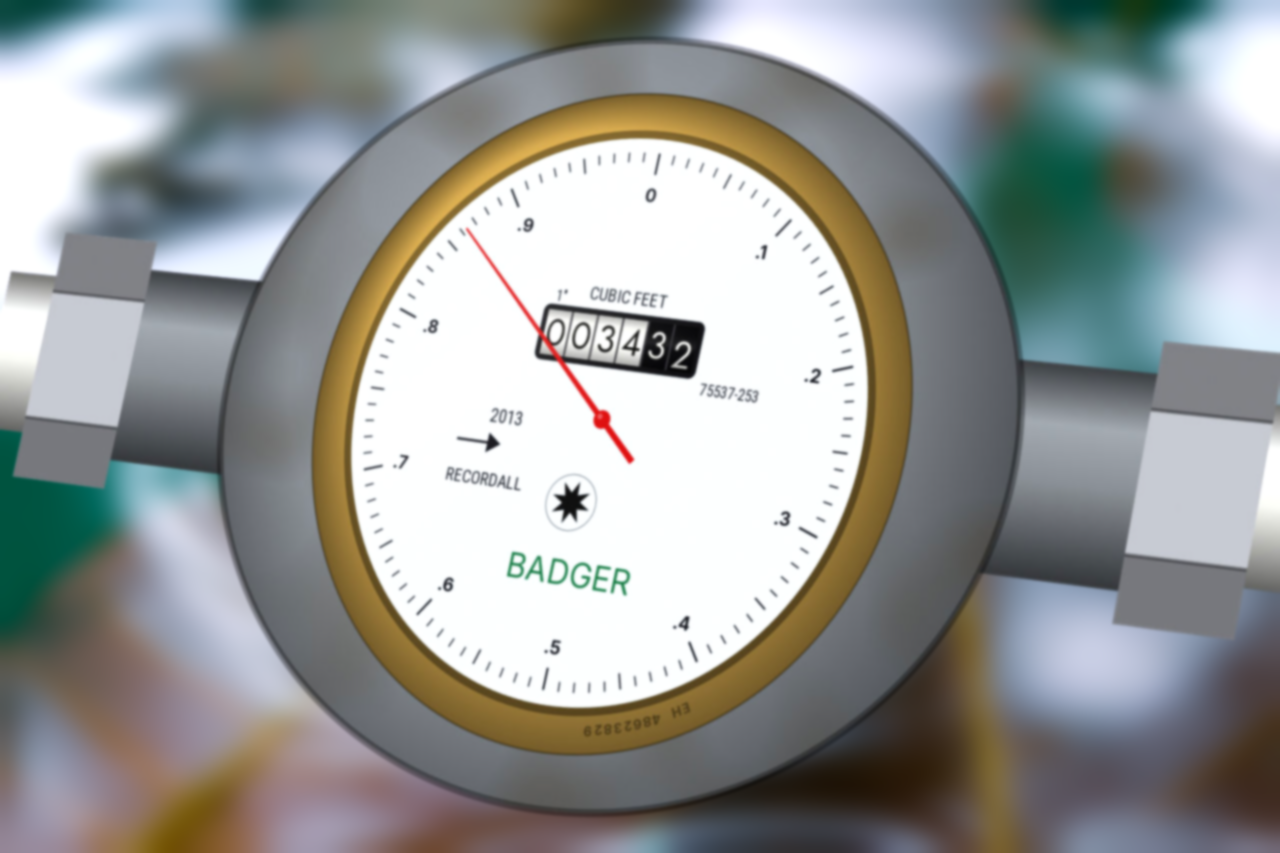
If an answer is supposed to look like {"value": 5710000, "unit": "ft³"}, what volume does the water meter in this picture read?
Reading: {"value": 3431.86, "unit": "ft³"}
